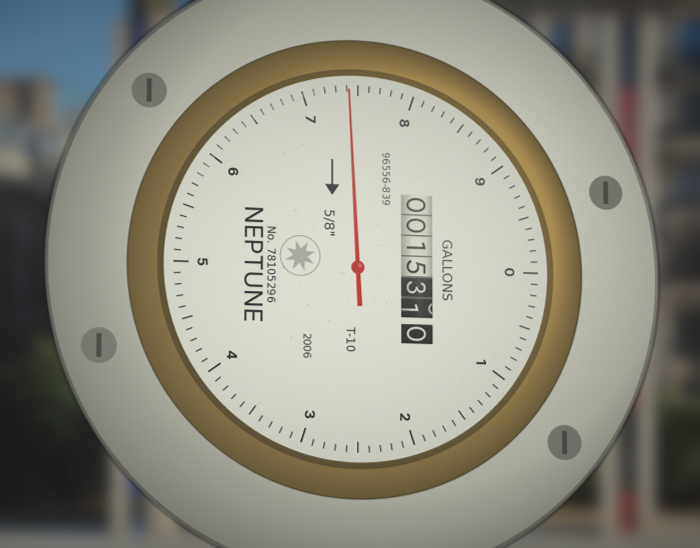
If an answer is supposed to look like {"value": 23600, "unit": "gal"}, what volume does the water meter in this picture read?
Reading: {"value": 15307.4, "unit": "gal"}
